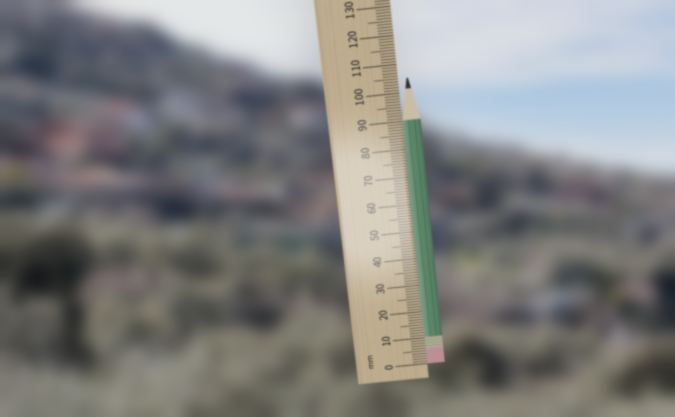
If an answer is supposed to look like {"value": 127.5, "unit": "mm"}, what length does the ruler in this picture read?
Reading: {"value": 105, "unit": "mm"}
